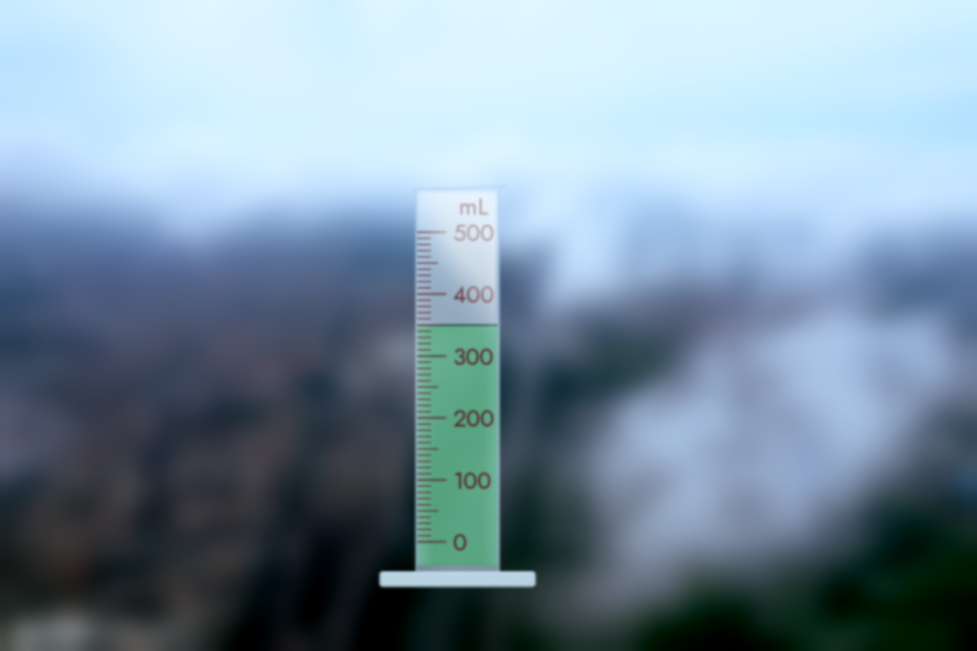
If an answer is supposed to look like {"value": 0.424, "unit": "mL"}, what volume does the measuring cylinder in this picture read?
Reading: {"value": 350, "unit": "mL"}
